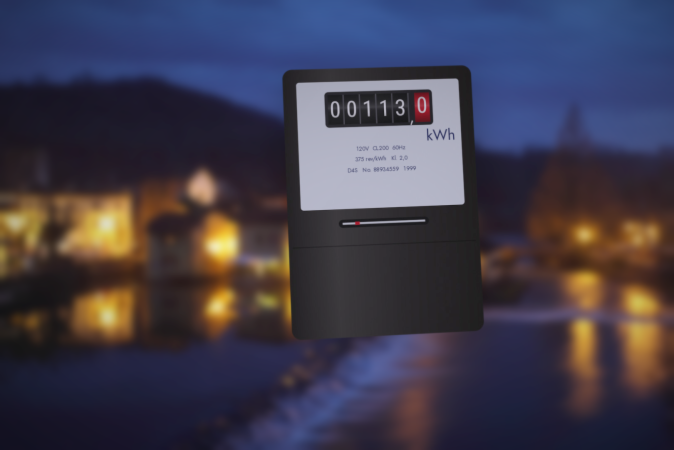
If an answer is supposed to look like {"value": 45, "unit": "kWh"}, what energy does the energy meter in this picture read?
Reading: {"value": 113.0, "unit": "kWh"}
